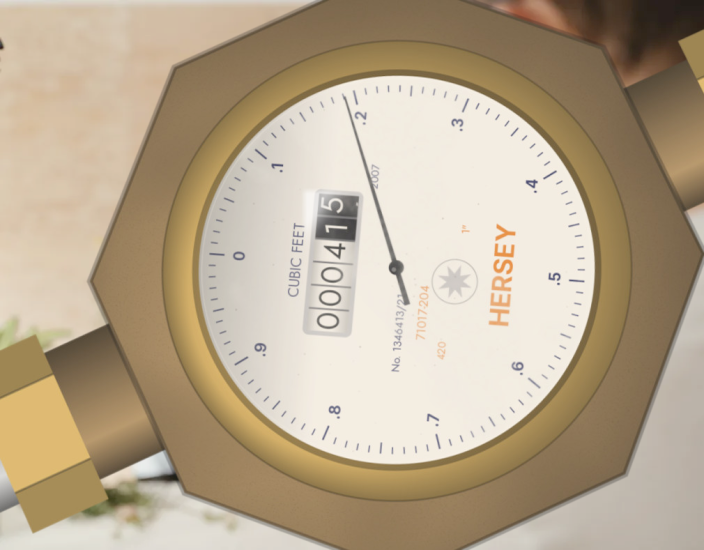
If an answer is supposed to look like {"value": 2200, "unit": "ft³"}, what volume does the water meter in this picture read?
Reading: {"value": 415.19, "unit": "ft³"}
